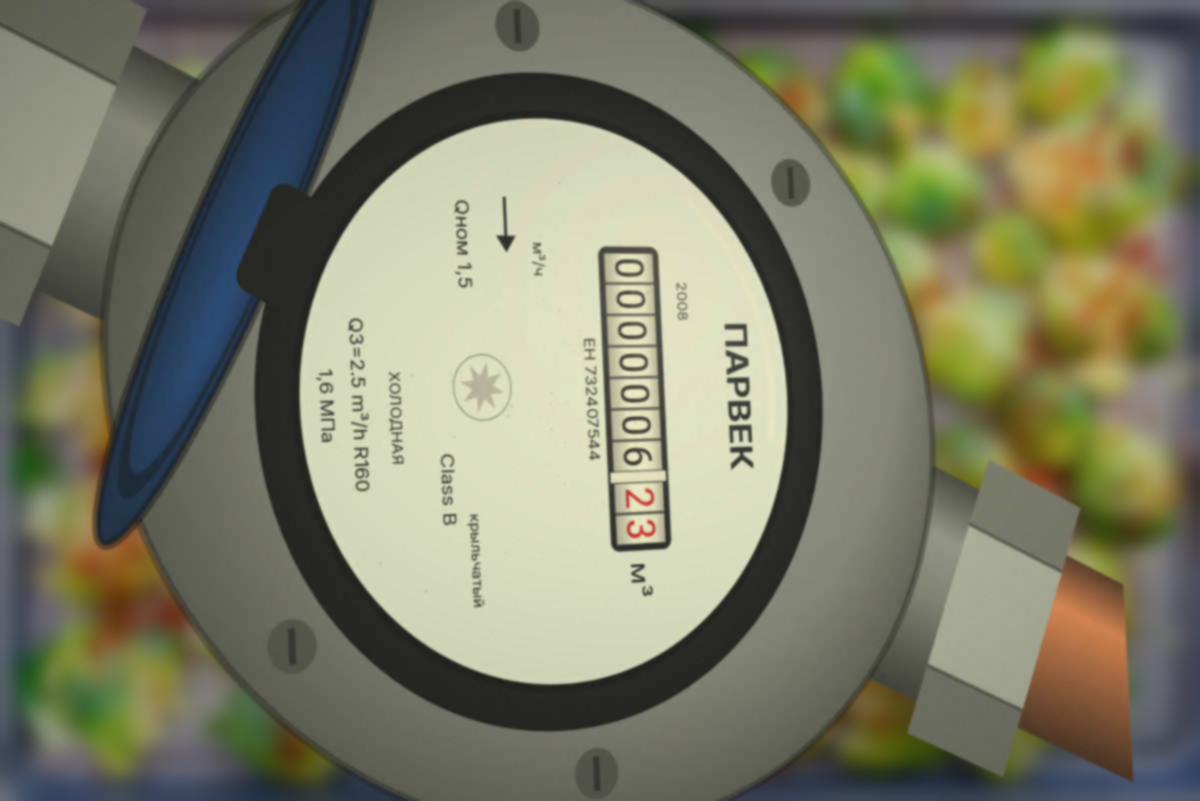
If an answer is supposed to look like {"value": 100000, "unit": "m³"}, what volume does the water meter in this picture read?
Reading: {"value": 6.23, "unit": "m³"}
